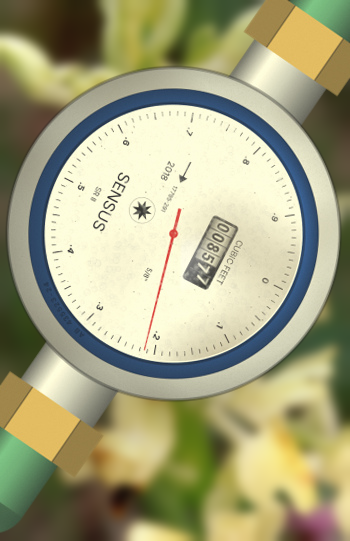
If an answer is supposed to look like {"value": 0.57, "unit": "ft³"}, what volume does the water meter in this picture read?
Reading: {"value": 8577.21, "unit": "ft³"}
